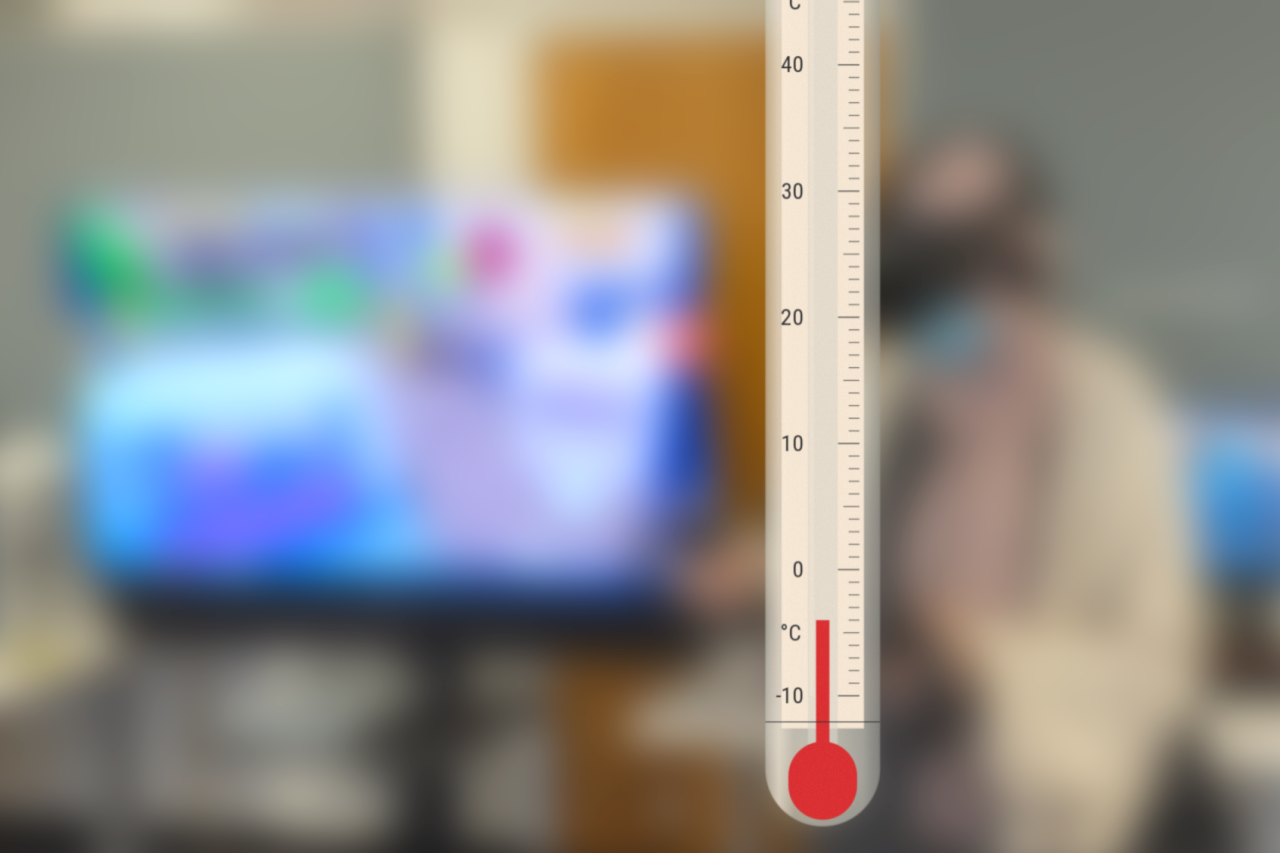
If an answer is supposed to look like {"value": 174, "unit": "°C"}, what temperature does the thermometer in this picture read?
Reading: {"value": -4, "unit": "°C"}
